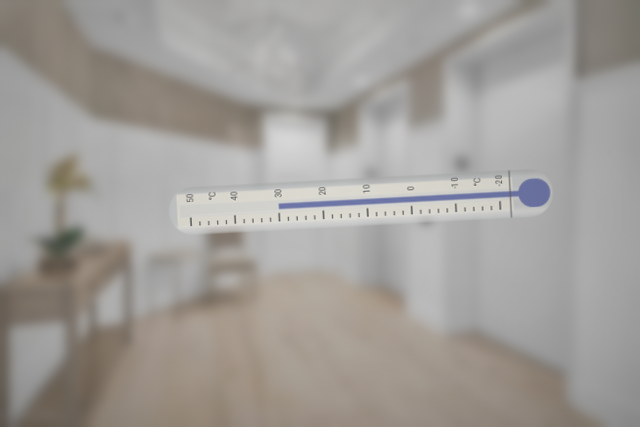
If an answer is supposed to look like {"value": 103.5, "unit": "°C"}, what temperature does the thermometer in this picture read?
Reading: {"value": 30, "unit": "°C"}
